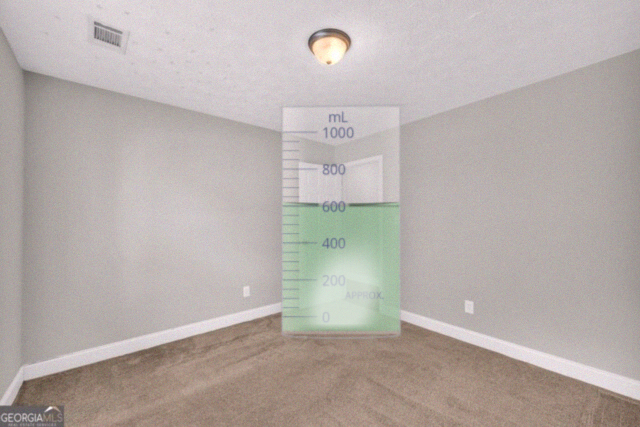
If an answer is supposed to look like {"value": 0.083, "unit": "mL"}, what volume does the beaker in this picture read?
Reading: {"value": 600, "unit": "mL"}
